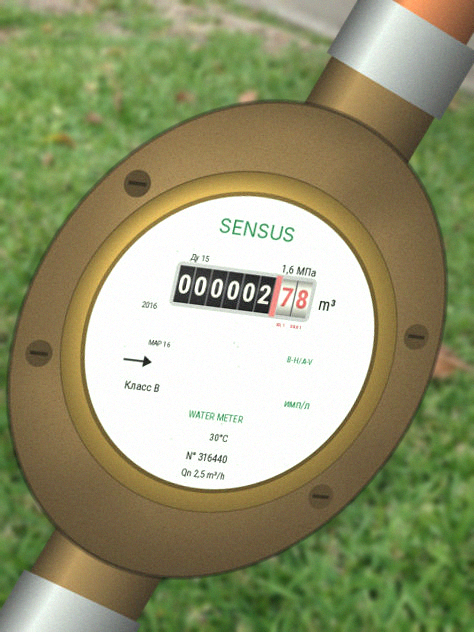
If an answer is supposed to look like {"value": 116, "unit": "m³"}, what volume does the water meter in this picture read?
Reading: {"value": 2.78, "unit": "m³"}
